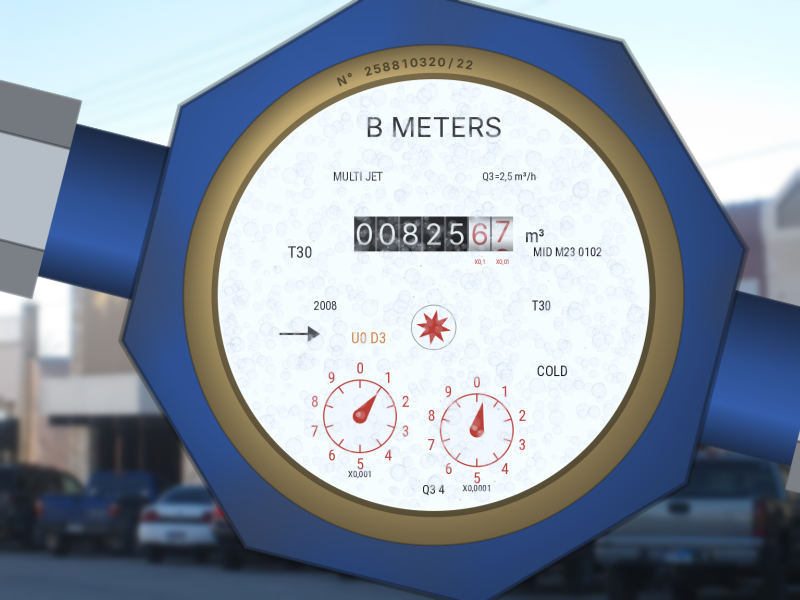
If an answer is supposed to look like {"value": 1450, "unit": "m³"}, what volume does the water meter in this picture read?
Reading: {"value": 825.6710, "unit": "m³"}
